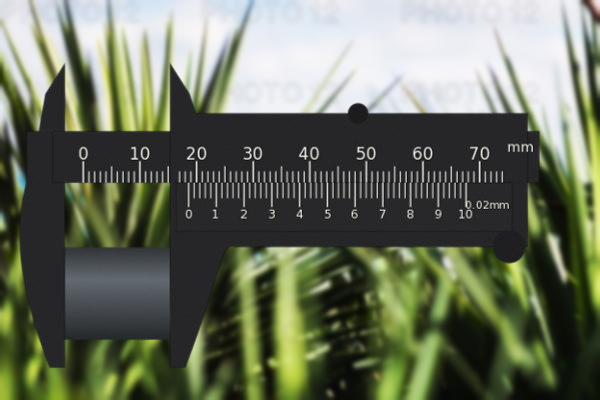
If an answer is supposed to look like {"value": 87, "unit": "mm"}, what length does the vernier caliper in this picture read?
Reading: {"value": 18.6, "unit": "mm"}
